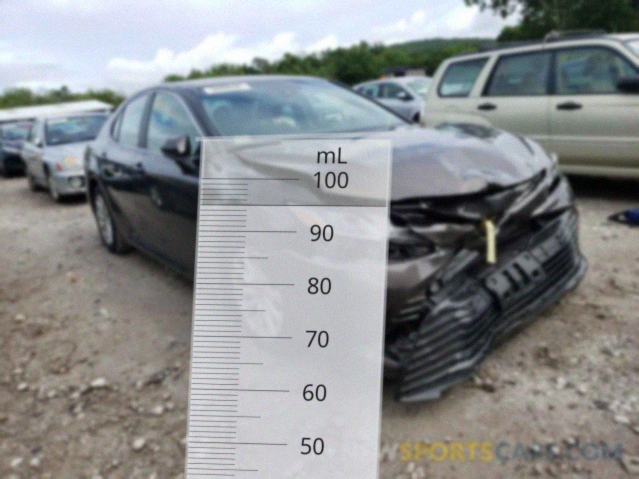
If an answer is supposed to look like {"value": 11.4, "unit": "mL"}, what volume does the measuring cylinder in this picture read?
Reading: {"value": 95, "unit": "mL"}
